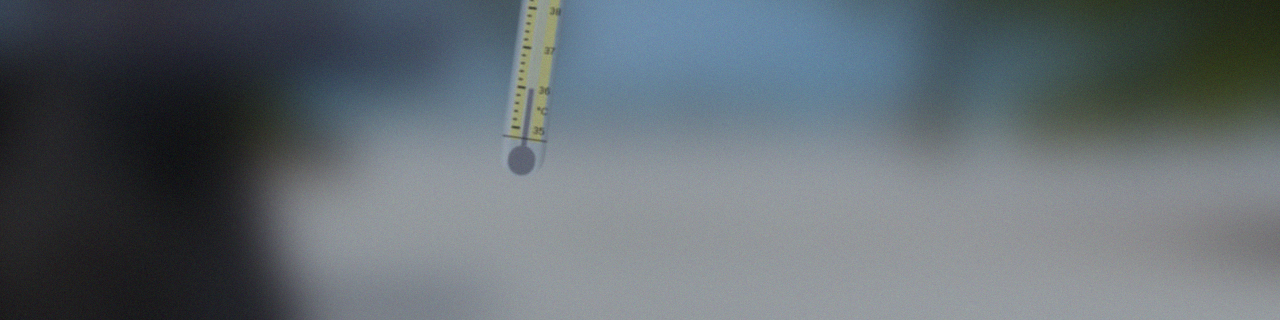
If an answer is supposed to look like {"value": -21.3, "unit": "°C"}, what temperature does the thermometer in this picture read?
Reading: {"value": 36, "unit": "°C"}
